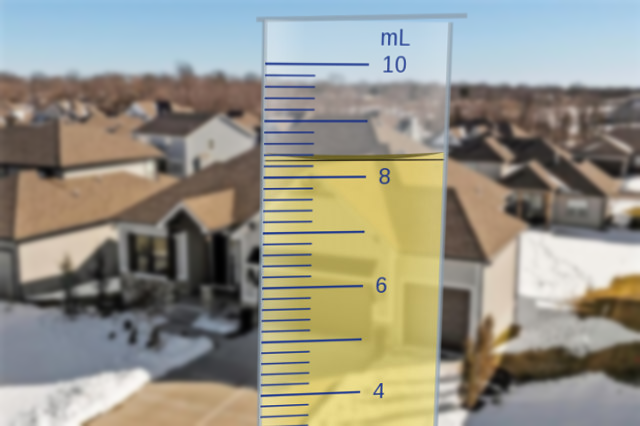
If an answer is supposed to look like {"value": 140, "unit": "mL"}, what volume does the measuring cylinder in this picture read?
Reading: {"value": 8.3, "unit": "mL"}
